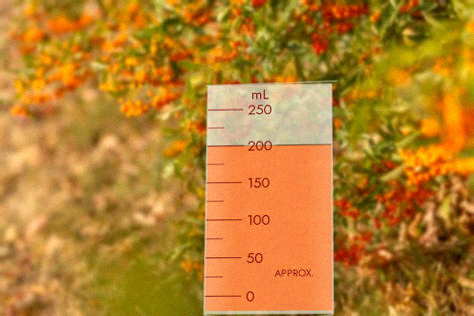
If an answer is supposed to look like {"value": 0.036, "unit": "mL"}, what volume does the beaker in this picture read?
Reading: {"value": 200, "unit": "mL"}
